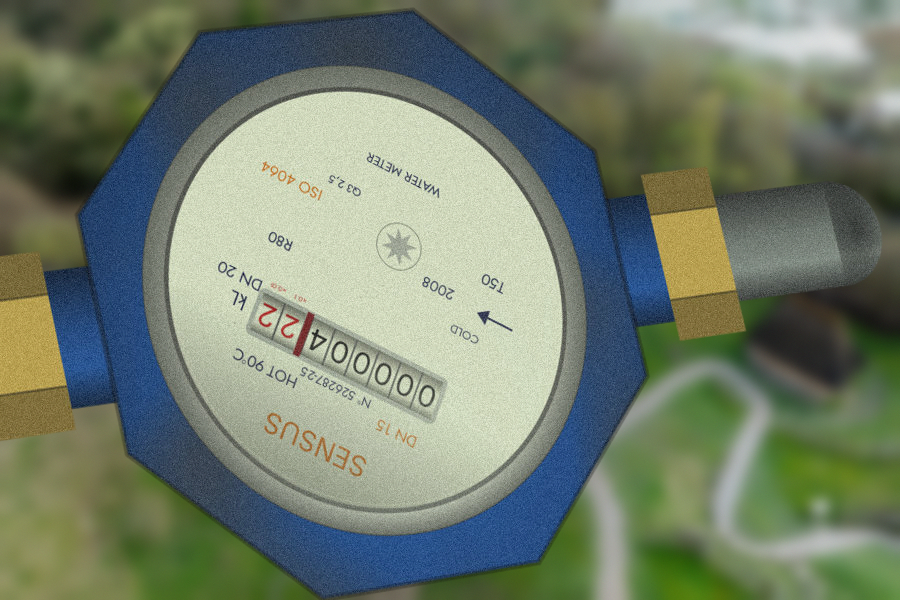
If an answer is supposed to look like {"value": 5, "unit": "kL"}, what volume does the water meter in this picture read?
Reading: {"value": 4.22, "unit": "kL"}
